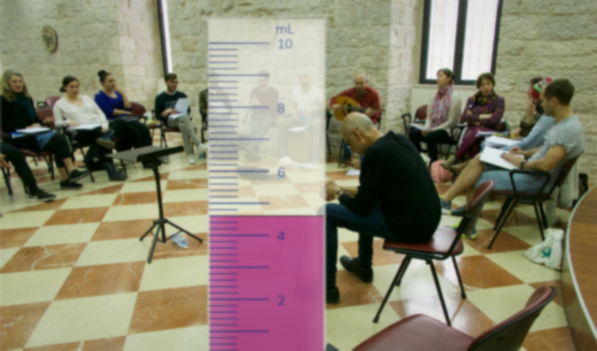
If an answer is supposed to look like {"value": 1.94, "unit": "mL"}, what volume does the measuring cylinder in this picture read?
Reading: {"value": 4.6, "unit": "mL"}
